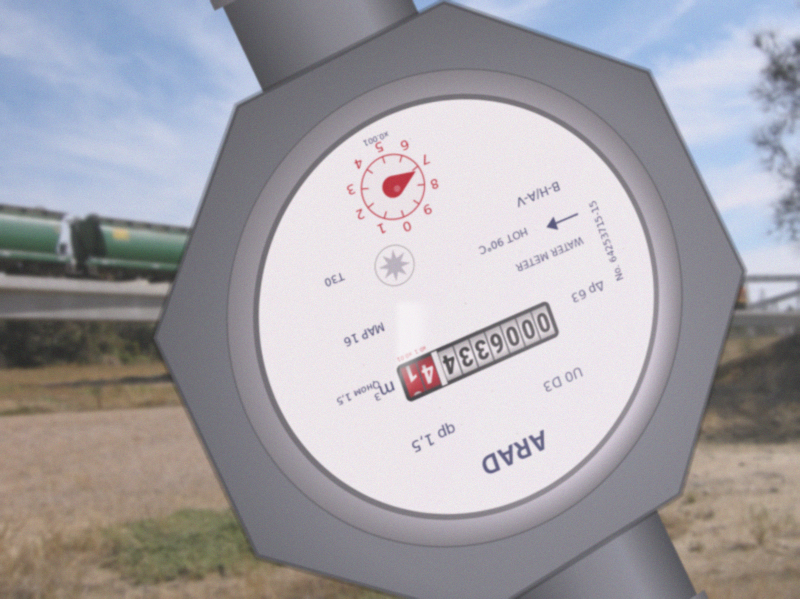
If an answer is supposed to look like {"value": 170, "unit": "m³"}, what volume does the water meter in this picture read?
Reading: {"value": 6334.407, "unit": "m³"}
